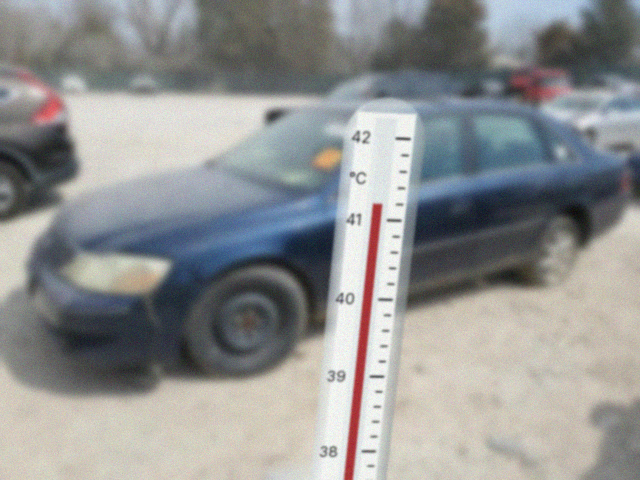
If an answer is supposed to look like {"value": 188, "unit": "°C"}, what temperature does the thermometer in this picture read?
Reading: {"value": 41.2, "unit": "°C"}
